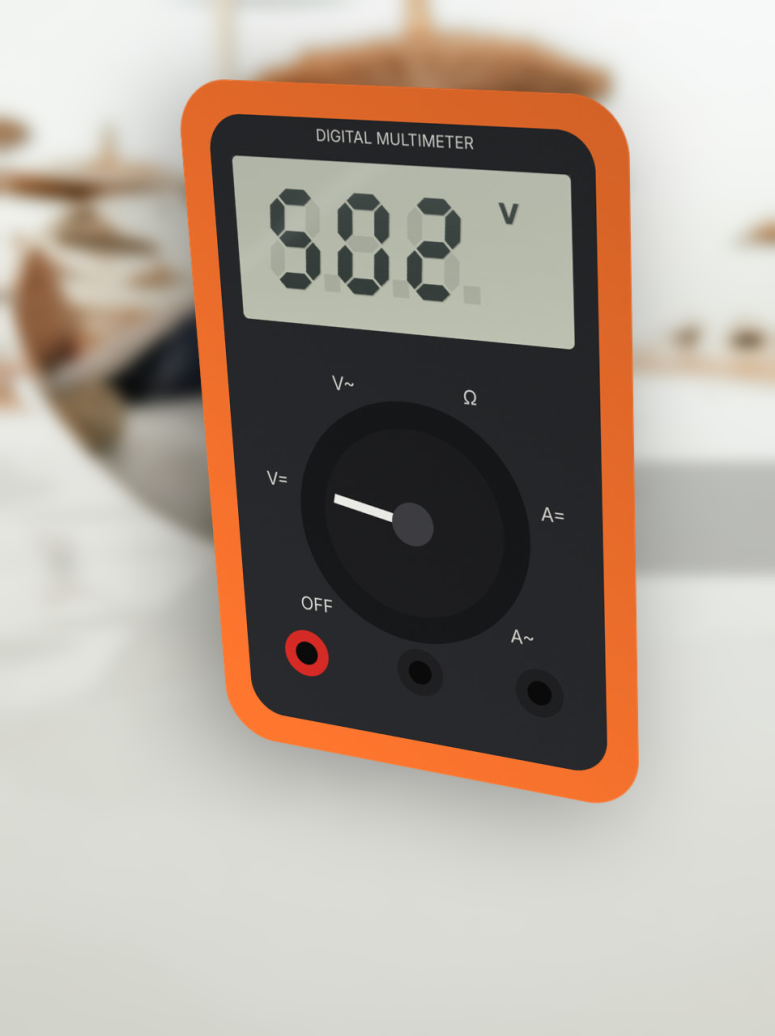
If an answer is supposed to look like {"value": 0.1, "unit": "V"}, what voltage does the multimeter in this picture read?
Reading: {"value": 502, "unit": "V"}
